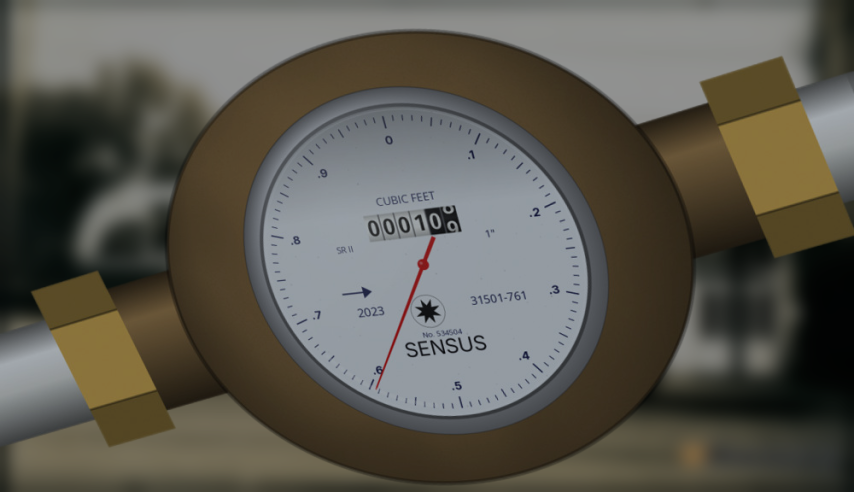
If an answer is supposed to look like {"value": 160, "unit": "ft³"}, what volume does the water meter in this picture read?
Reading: {"value": 108.59, "unit": "ft³"}
